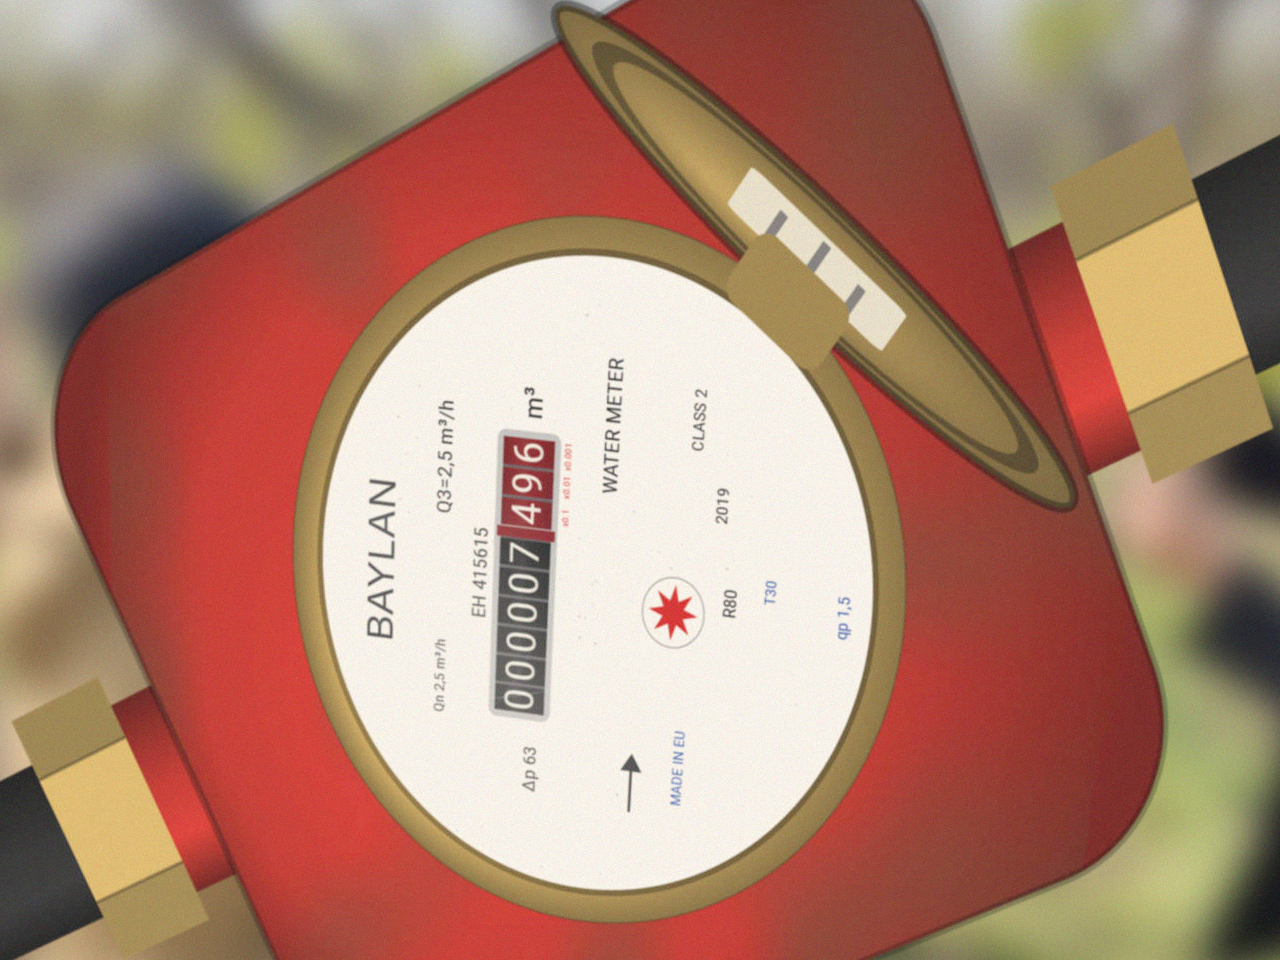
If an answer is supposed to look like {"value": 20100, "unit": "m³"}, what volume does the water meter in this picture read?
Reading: {"value": 7.496, "unit": "m³"}
